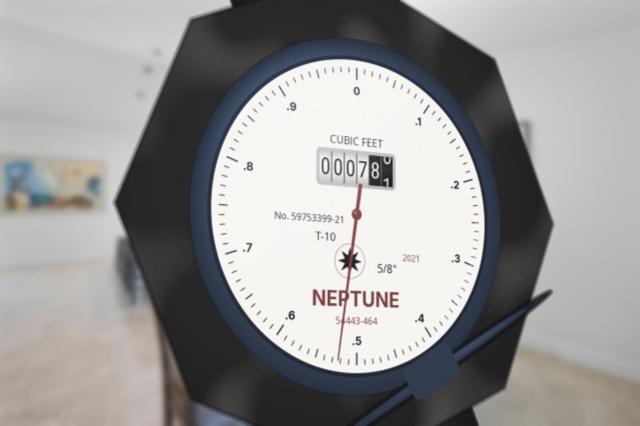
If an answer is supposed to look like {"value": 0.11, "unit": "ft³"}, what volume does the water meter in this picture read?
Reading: {"value": 780.52, "unit": "ft³"}
